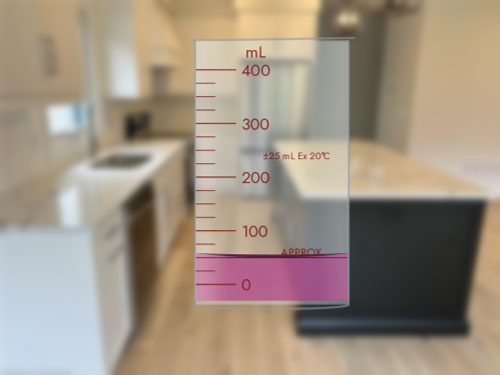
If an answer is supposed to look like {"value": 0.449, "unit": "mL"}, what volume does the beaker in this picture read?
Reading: {"value": 50, "unit": "mL"}
